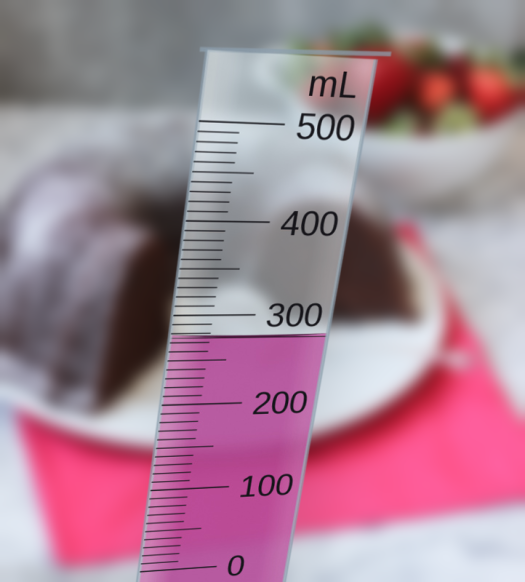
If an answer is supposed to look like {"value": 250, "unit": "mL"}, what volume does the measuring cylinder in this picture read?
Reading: {"value": 275, "unit": "mL"}
